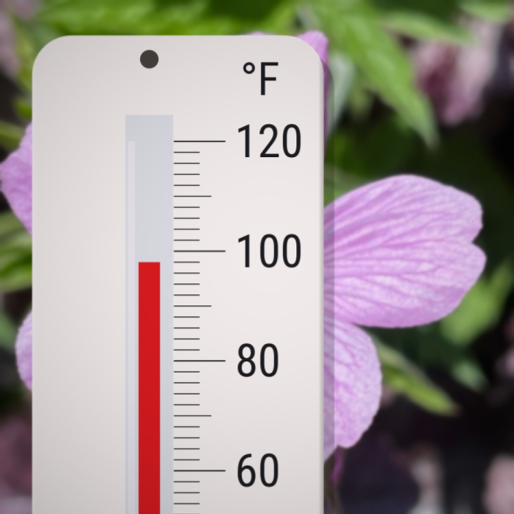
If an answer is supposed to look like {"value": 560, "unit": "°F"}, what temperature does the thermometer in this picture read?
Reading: {"value": 98, "unit": "°F"}
